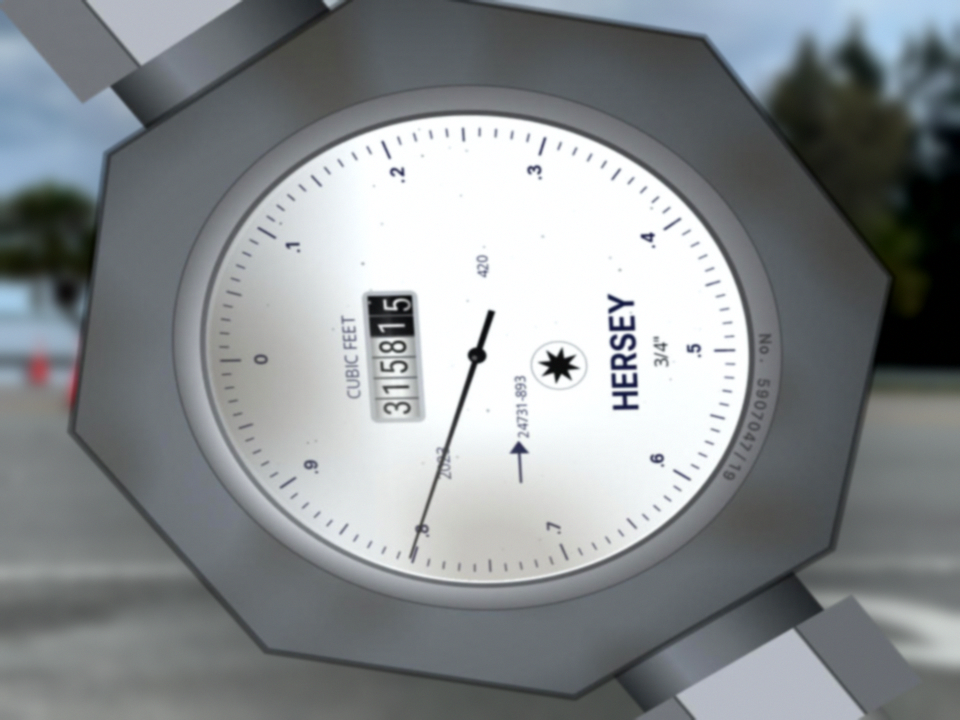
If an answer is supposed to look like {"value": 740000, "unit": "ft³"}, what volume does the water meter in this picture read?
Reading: {"value": 315814.80, "unit": "ft³"}
